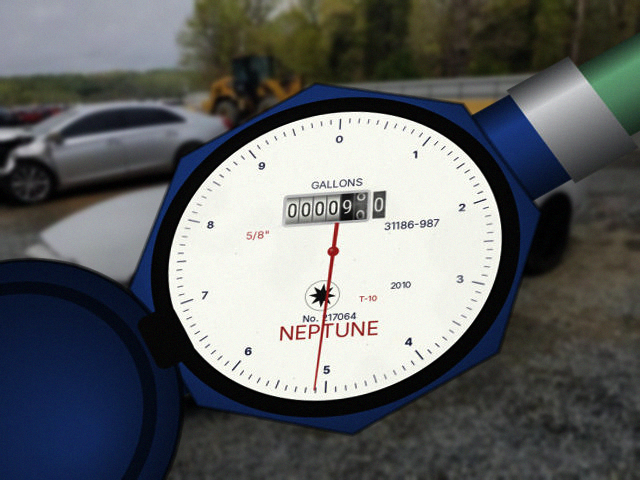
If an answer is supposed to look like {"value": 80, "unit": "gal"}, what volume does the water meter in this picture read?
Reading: {"value": 985.1, "unit": "gal"}
